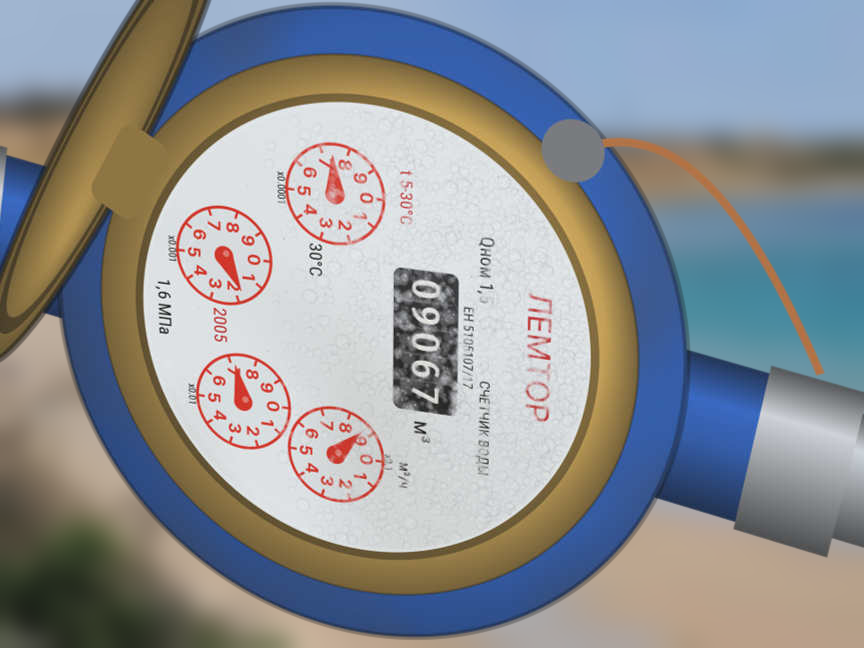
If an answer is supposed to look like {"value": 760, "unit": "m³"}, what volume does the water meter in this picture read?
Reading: {"value": 9067.8717, "unit": "m³"}
